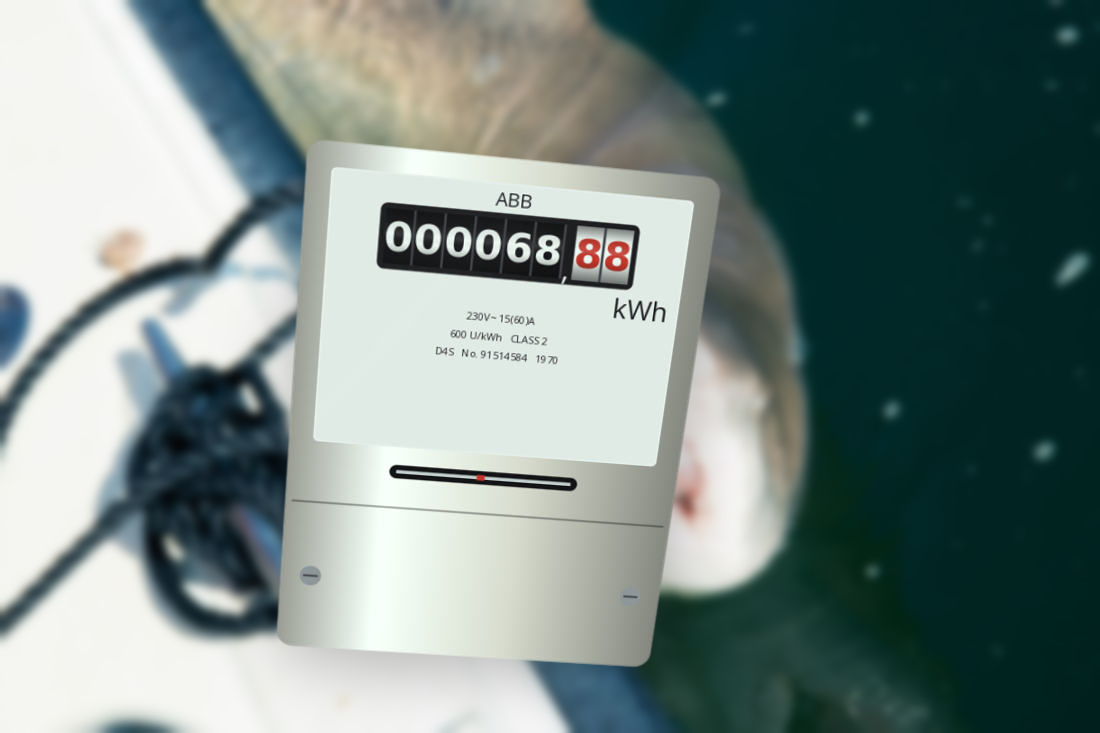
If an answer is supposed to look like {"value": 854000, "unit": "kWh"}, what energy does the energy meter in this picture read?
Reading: {"value": 68.88, "unit": "kWh"}
